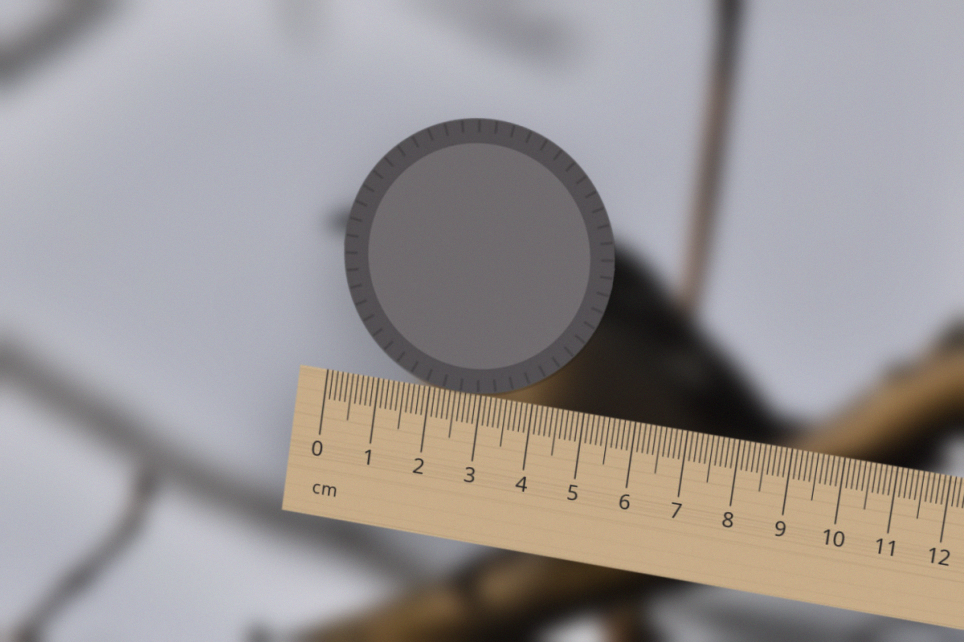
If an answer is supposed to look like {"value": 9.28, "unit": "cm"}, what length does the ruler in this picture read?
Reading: {"value": 5.2, "unit": "cm"}
